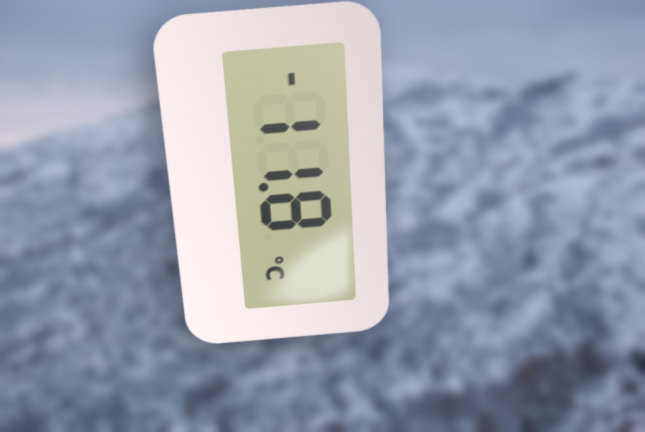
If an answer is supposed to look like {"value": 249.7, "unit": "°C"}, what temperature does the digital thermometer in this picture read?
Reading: {"value": -11.8, "unit": "°C"}
